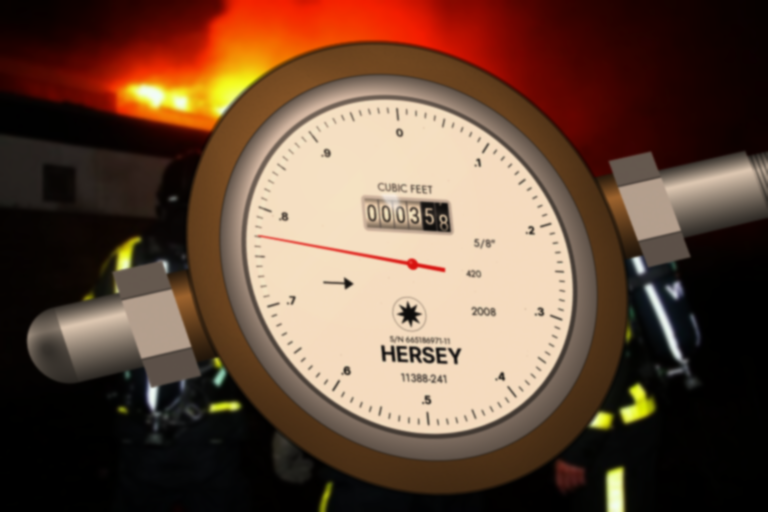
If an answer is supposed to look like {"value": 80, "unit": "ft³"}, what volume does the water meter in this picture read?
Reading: {"value": 357.77, "unit": "ft³"}
